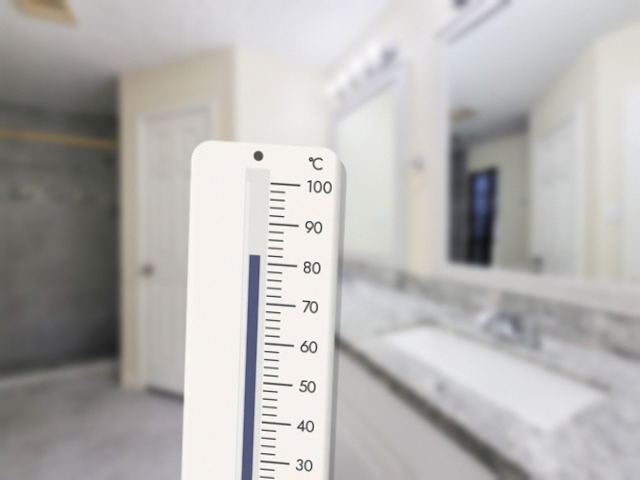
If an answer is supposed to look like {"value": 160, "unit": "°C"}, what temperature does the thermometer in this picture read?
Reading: {"value": 82, "unit": "°C"}
